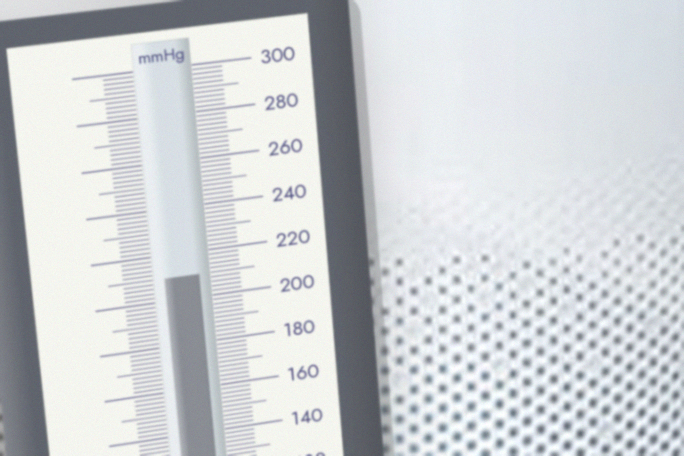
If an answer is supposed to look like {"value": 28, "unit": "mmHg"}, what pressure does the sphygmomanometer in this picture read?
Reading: {"value": 210, "unit": "mmHg"}
